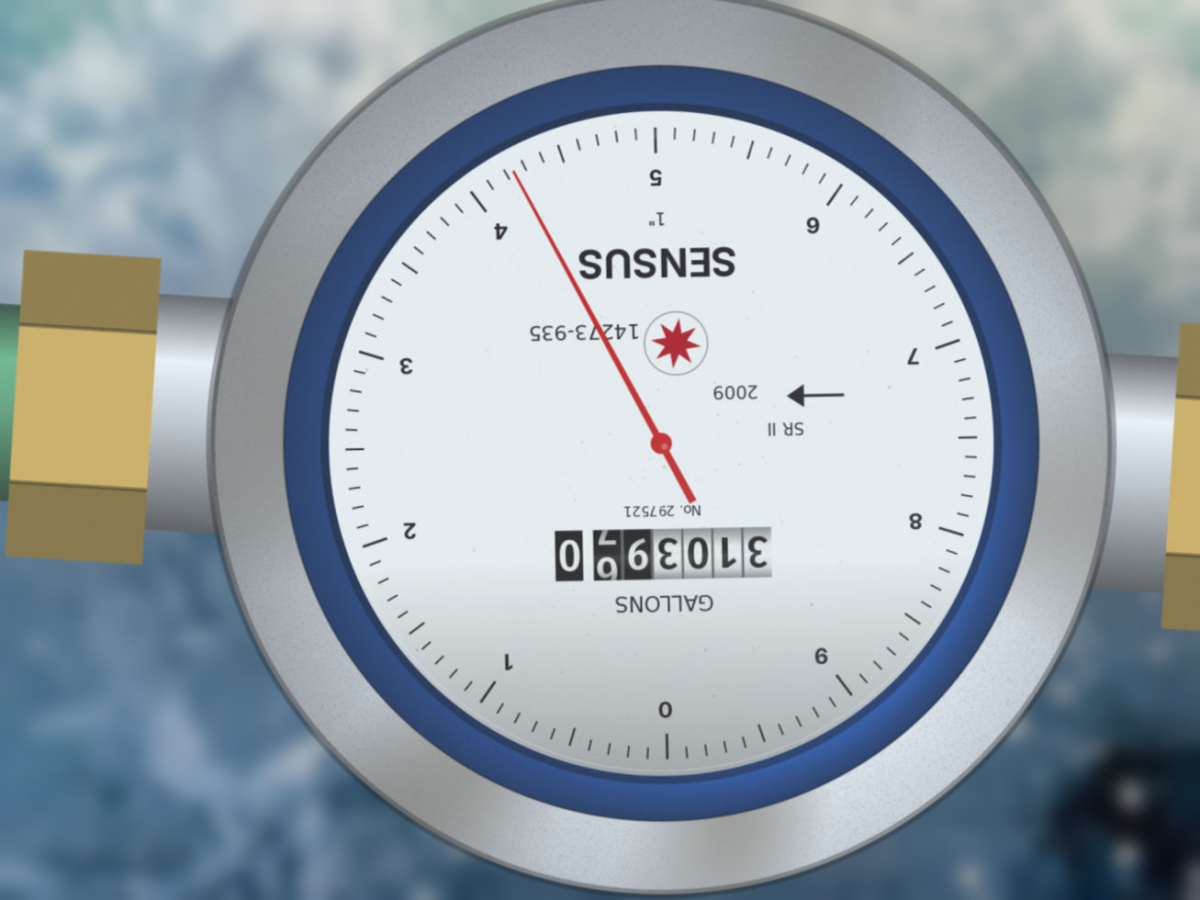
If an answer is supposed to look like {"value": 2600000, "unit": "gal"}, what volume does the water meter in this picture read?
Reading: {"value": 3103964.2, "unit": "gal"}
